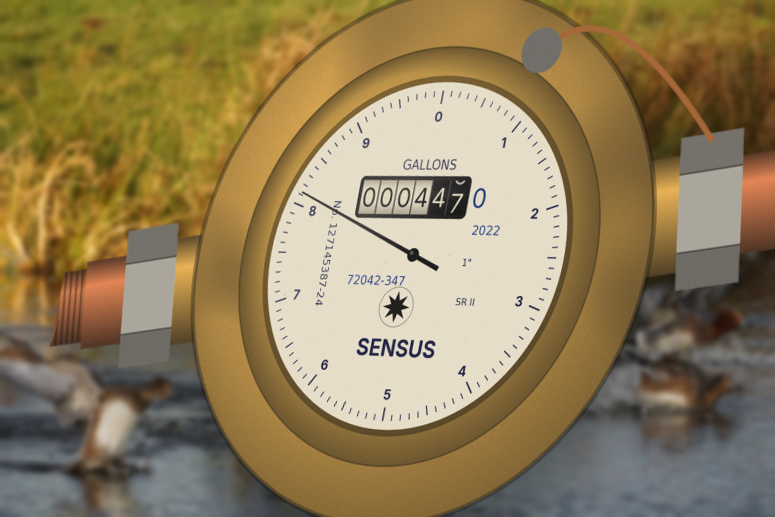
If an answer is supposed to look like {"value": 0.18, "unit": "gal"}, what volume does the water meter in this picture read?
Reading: {"value": 4468.1, "unit": "gal"}
